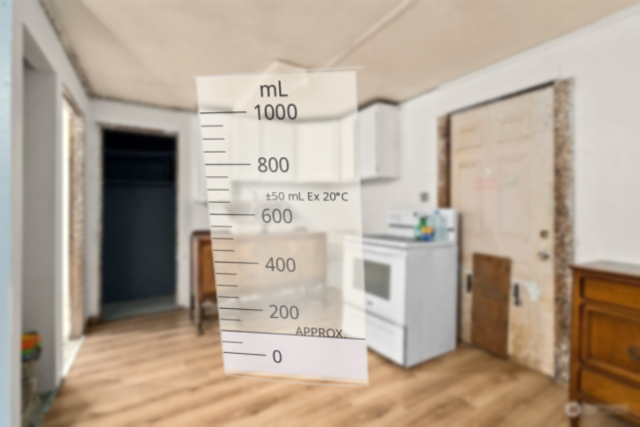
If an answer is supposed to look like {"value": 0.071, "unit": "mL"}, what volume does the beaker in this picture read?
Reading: {"value": 100, "unit": "mL"}
